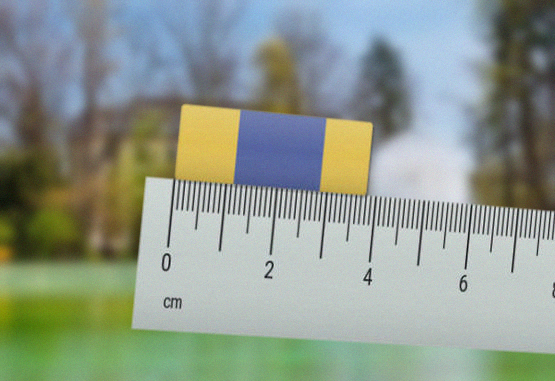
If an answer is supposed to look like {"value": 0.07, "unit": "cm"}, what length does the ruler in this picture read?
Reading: {"value": 3.8, "unit": "cm"}
